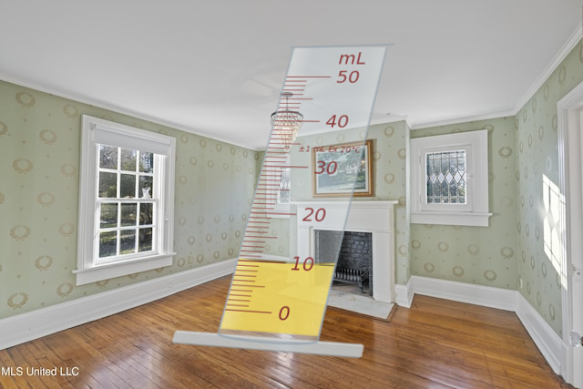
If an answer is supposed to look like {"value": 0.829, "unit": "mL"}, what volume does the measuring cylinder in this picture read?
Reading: {"value": 10, "unit": "mL"}
